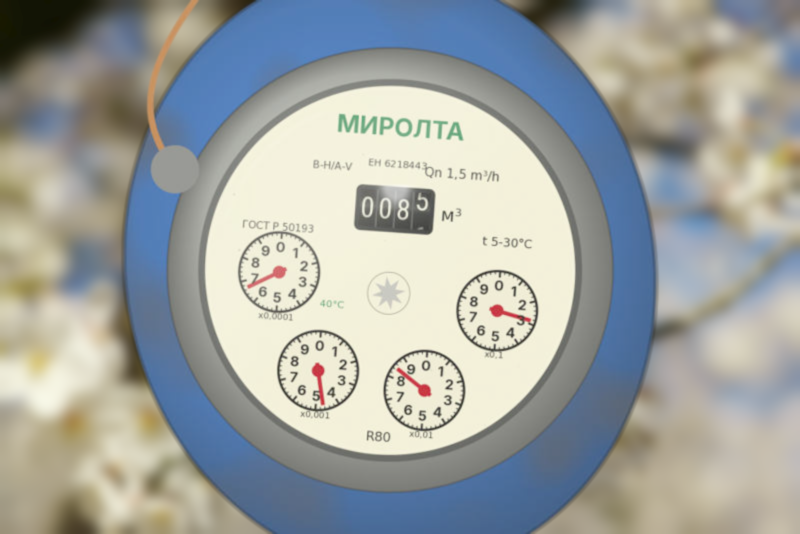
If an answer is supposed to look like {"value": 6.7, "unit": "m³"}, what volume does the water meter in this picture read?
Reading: {"value": 85.2846, "unit": "m³"}
